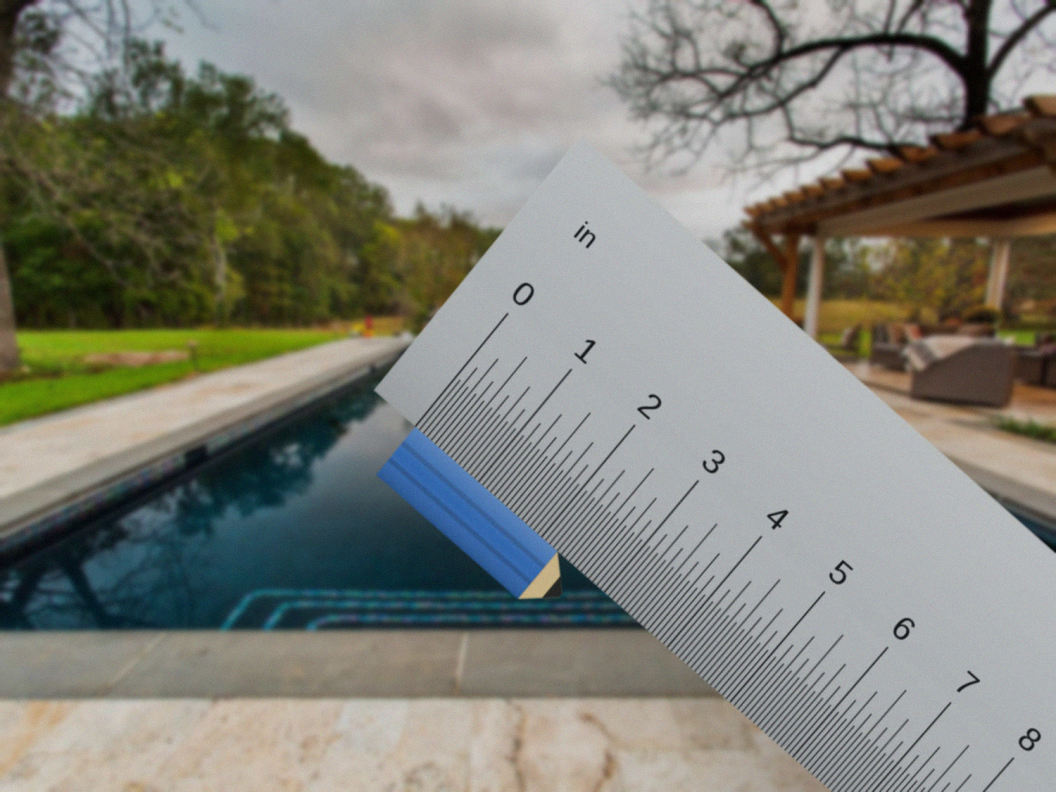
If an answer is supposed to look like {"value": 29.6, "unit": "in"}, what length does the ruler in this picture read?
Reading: {"value": 2.625, "unit": "in"}
